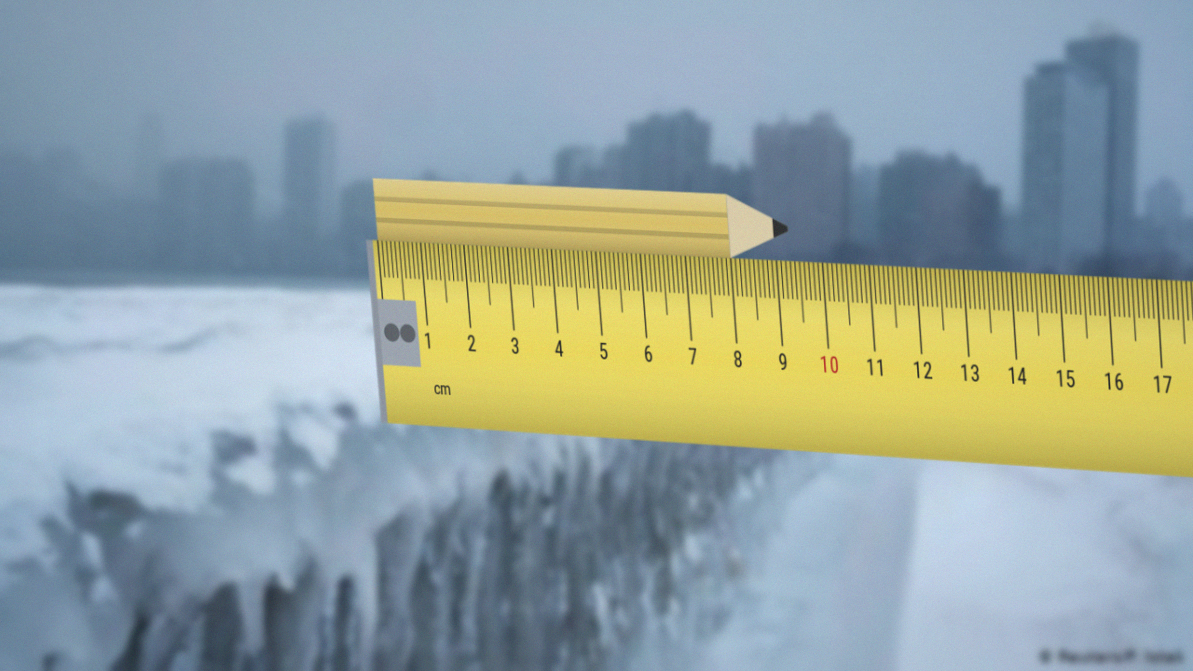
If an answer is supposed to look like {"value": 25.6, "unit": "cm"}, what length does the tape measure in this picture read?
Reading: {"value": 9.3, "unit": "cm"}
